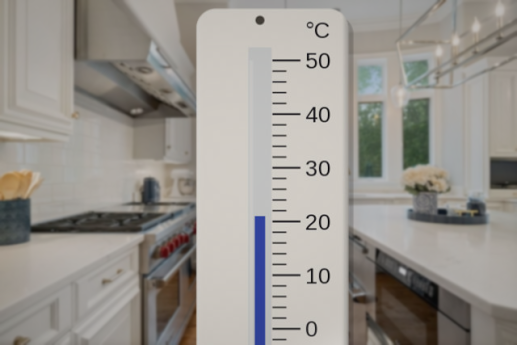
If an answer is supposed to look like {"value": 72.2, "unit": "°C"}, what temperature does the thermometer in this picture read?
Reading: {"value": 21, "unit": "°C"}
